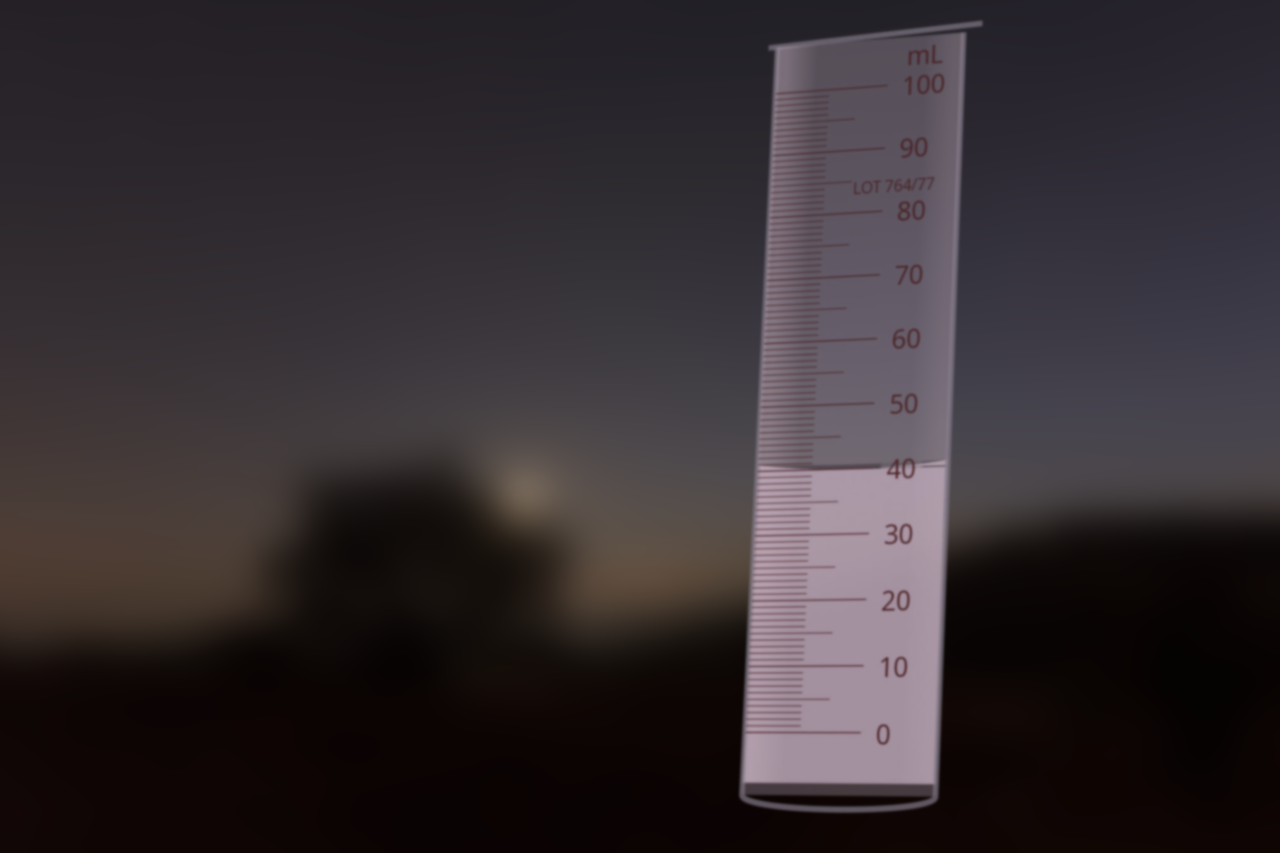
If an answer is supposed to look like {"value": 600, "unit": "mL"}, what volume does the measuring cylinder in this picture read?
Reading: {"value": 40, "unit": "mL"}
